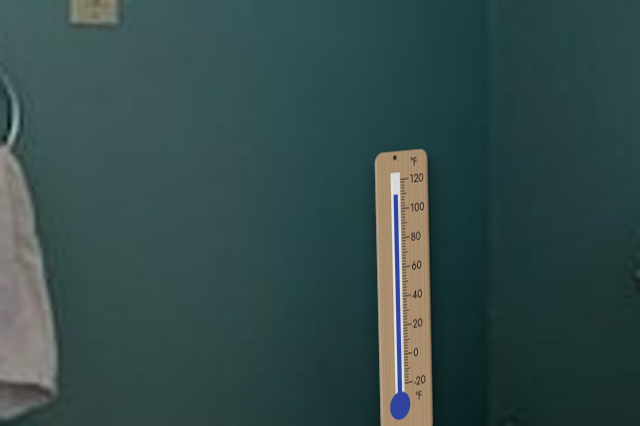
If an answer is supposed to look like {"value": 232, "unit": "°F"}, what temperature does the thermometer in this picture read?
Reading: {"value": 110, "unit": "°F"}
